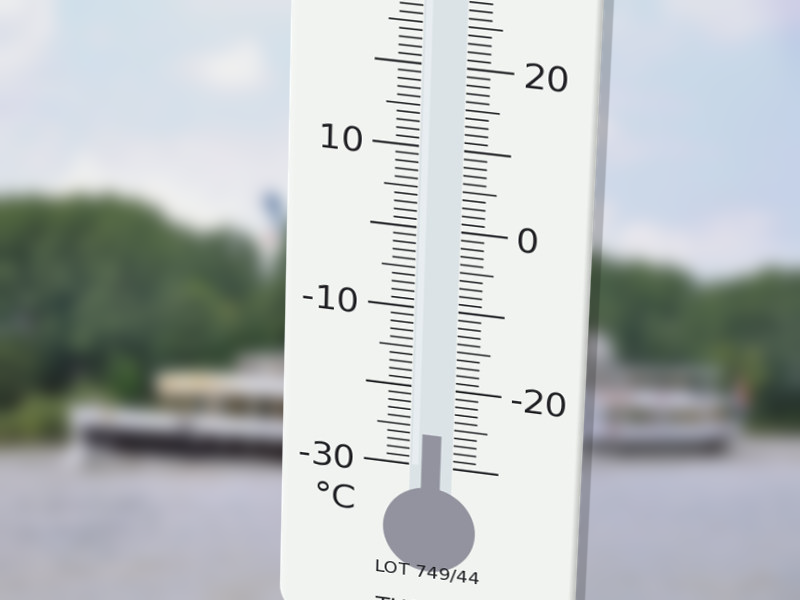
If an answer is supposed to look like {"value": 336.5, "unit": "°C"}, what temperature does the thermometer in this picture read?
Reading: {"value": -26, "unit": "°C"}
